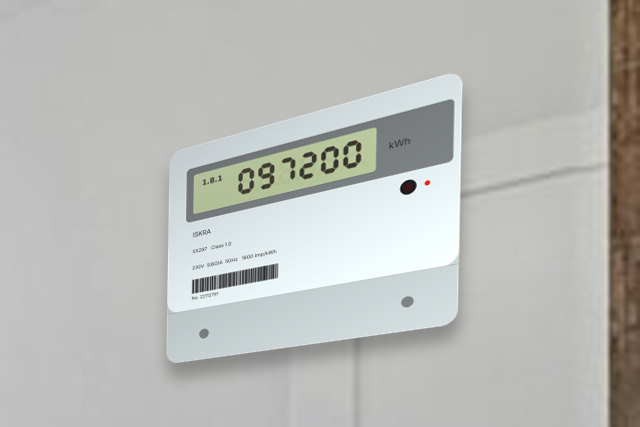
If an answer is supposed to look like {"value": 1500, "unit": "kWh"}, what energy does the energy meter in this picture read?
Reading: {"value": 97200, "unit": "kWh"}
